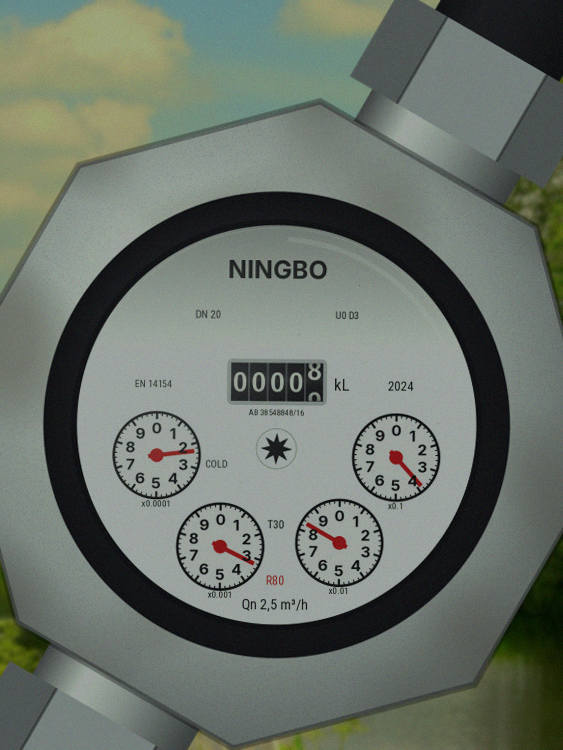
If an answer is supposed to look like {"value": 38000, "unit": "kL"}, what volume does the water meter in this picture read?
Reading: {"value": 8.3832, "unit": "kL"}
